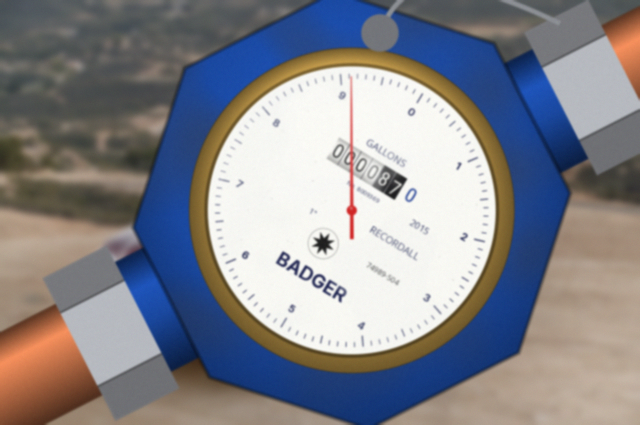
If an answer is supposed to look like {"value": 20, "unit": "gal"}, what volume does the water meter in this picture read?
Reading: {"value": 869.1, "unit": "gal"}
